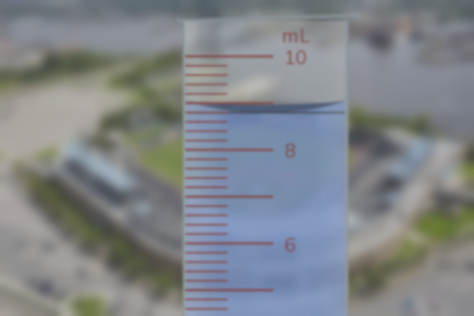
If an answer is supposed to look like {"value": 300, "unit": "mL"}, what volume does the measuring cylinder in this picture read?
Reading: {"value": 8.8, "unit": "mL"}
